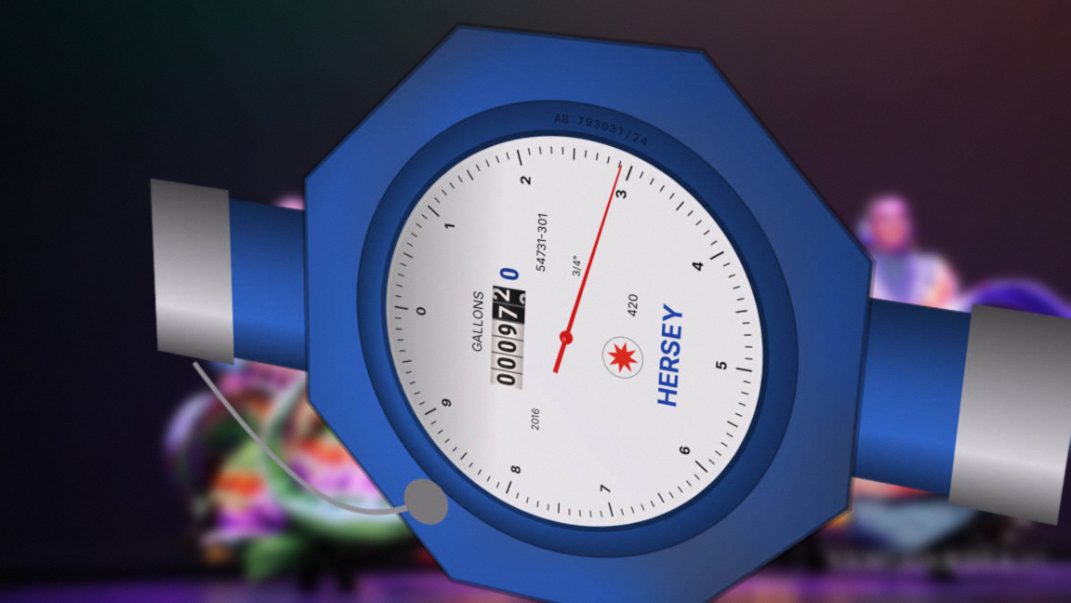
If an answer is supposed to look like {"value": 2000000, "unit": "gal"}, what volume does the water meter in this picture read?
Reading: {"value": 9722.9, "unit": "gal"}
